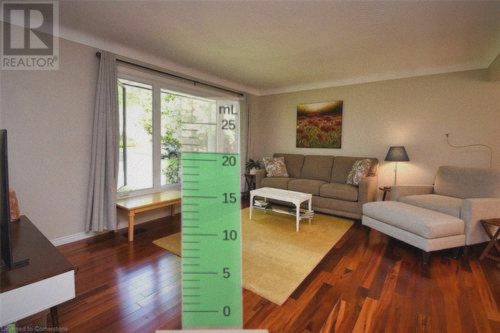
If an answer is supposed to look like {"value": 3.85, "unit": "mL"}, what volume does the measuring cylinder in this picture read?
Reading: {"value": 21, "unit": "mL"}
